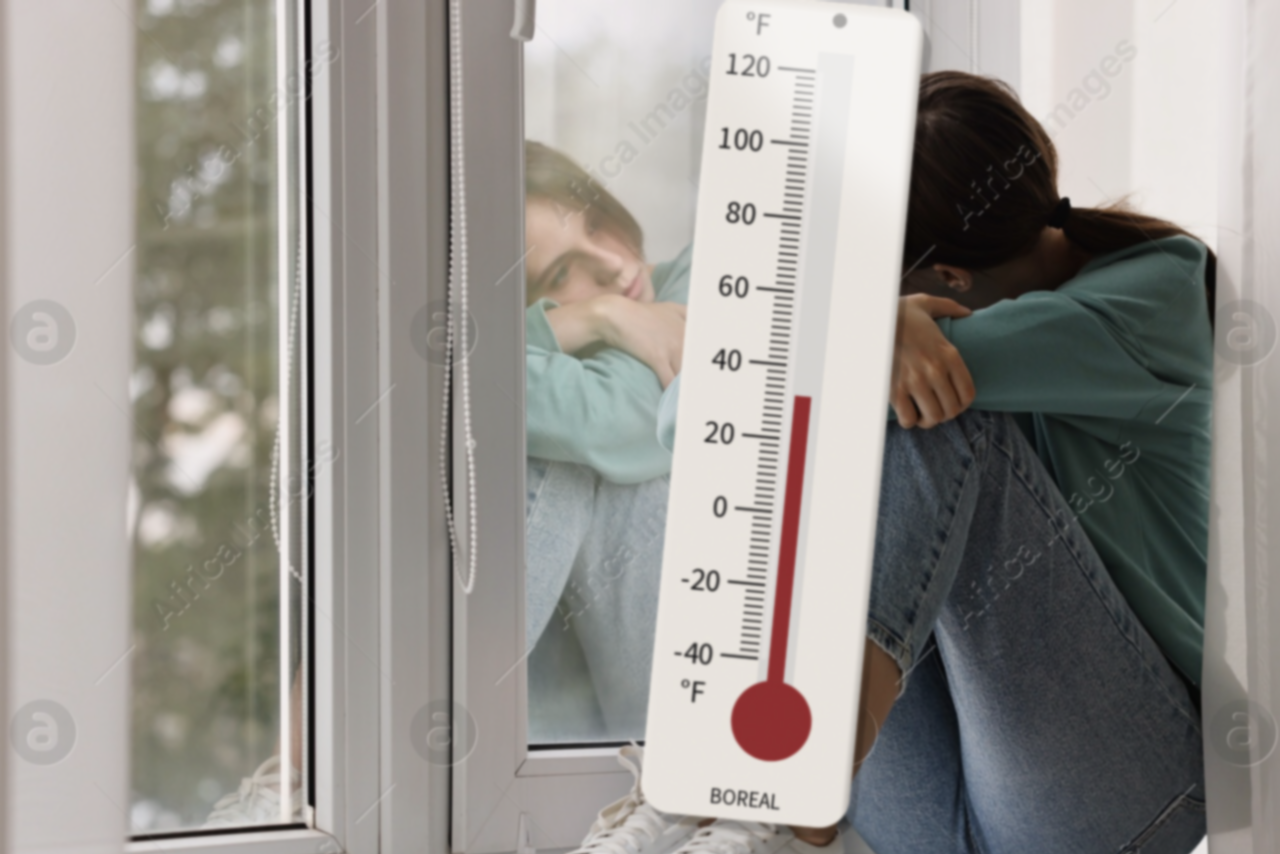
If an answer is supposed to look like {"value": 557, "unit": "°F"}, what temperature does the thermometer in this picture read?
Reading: {"value": 32, "unit": "°F"}
